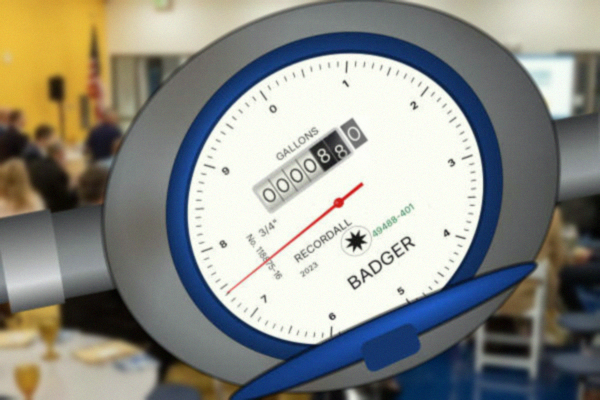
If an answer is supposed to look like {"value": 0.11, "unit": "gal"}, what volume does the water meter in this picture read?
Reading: {"value": 877.4, "unit": "gal"}
